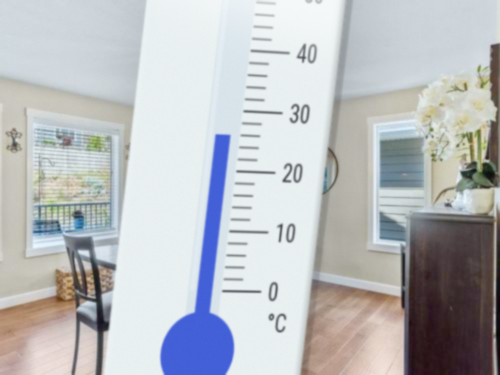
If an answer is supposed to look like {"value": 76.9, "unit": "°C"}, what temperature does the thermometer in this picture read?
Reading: {"value": 26, "unit": "°C"}
